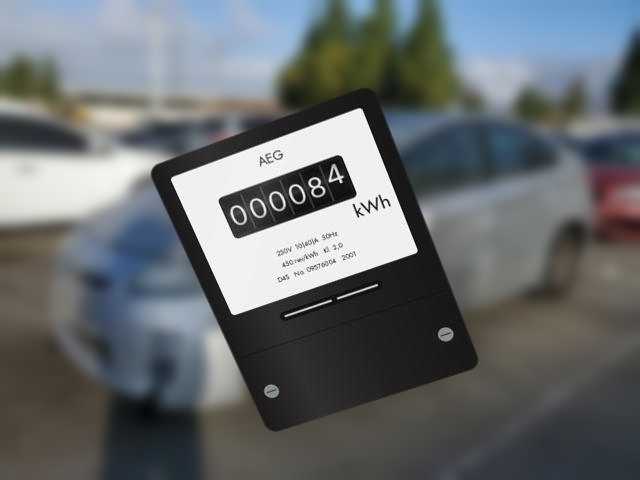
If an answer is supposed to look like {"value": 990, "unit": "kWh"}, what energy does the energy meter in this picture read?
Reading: {"value": 84, "unit": "kWh"}
